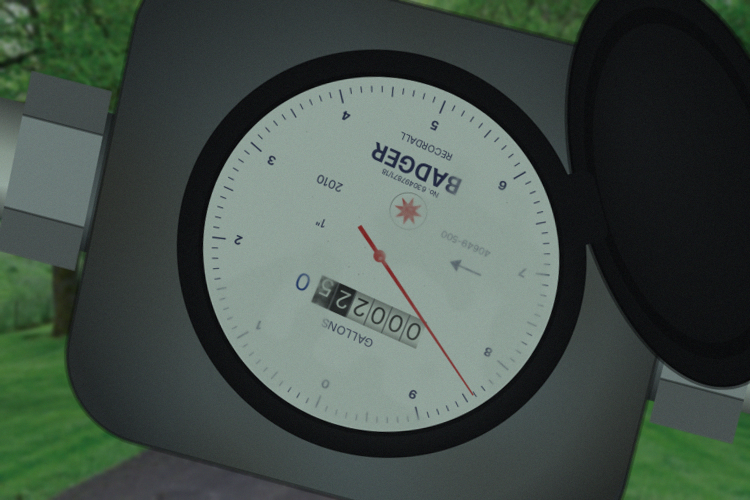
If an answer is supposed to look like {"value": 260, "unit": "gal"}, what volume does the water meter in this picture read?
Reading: {"value": 2248.4, "unit": "gal"}
